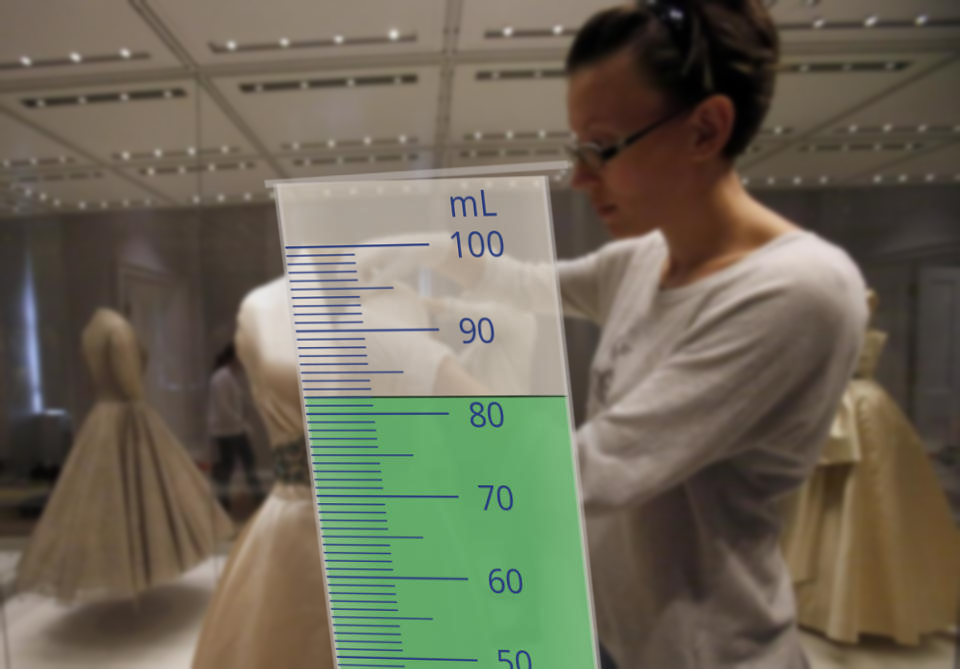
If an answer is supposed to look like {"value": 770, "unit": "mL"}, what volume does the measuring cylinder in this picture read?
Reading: {"value": 82, "unit": "mL"}
